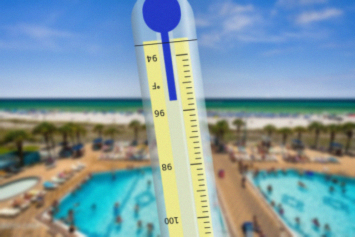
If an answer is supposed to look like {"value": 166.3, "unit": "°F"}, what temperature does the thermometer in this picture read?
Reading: {"value": 95.6, "unit": "°F"}
